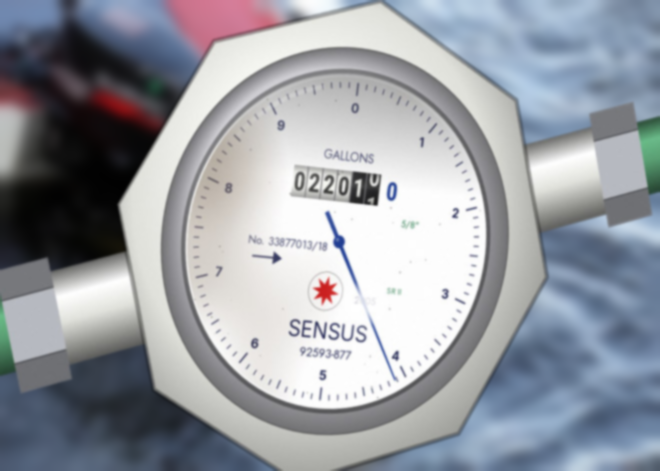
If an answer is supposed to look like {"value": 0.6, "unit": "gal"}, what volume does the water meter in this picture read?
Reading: {"value": 220104.1, "unit": "gal"}
